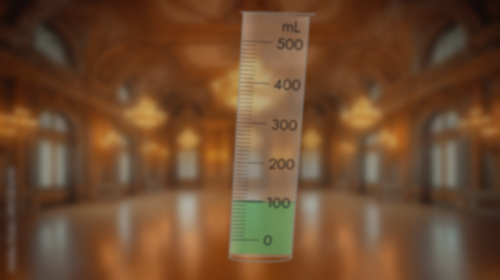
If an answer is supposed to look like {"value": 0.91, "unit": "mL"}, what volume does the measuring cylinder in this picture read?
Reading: {"value": 100, "unit": "mL"}
